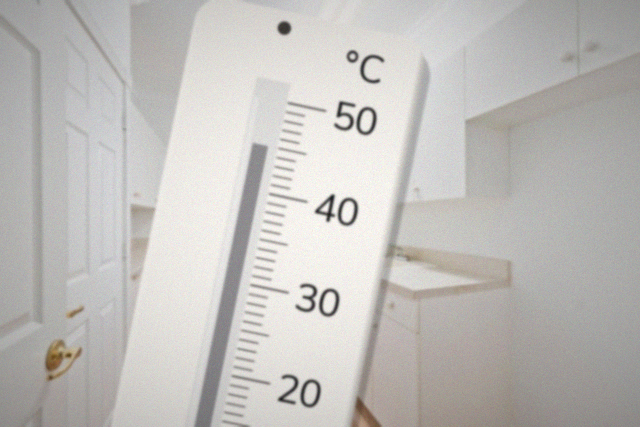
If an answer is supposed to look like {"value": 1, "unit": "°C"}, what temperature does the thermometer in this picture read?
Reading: {"value": 45, "unit": "°C"}
